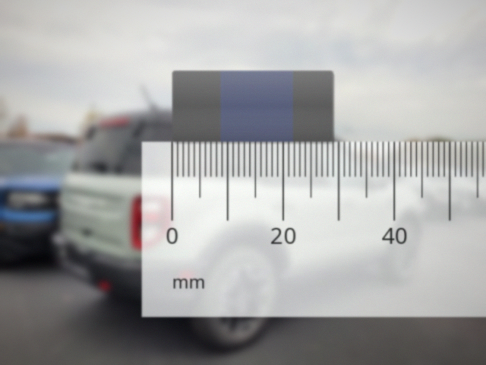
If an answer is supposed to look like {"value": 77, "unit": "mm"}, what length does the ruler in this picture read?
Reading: {"value": 29, "unit": "mm"}
